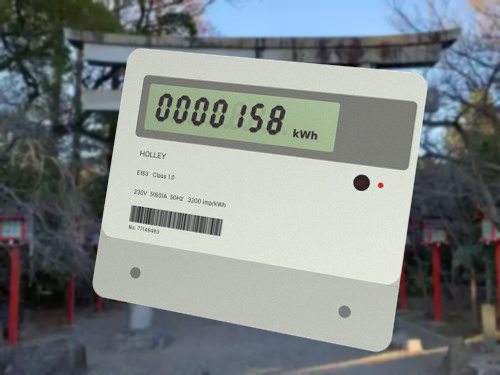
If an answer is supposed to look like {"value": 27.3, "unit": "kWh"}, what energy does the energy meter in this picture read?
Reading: {"value": 158, "unit": "kWh"}
